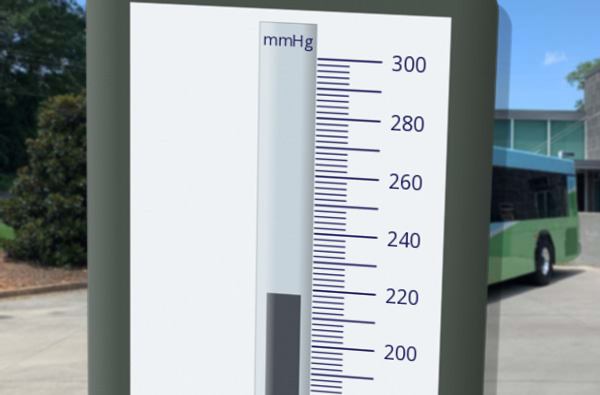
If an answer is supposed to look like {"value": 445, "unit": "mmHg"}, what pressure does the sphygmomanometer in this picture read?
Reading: {"value": 218, "unit": "mmHg"}
